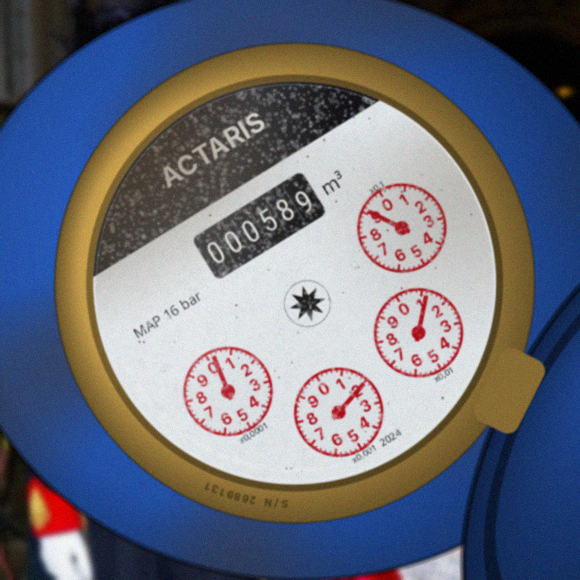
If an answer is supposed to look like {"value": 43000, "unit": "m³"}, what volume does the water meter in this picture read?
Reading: {"value": 588.9120, "unit": "m³"}
